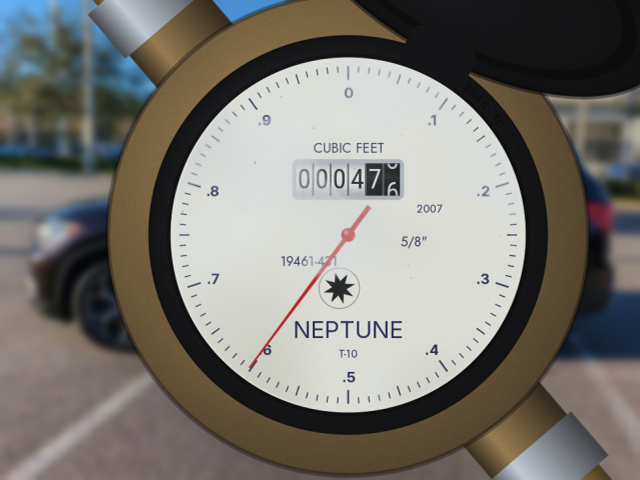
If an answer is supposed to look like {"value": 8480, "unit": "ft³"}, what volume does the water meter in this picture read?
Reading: {"value": 475.60, "unit": "ft³"}
